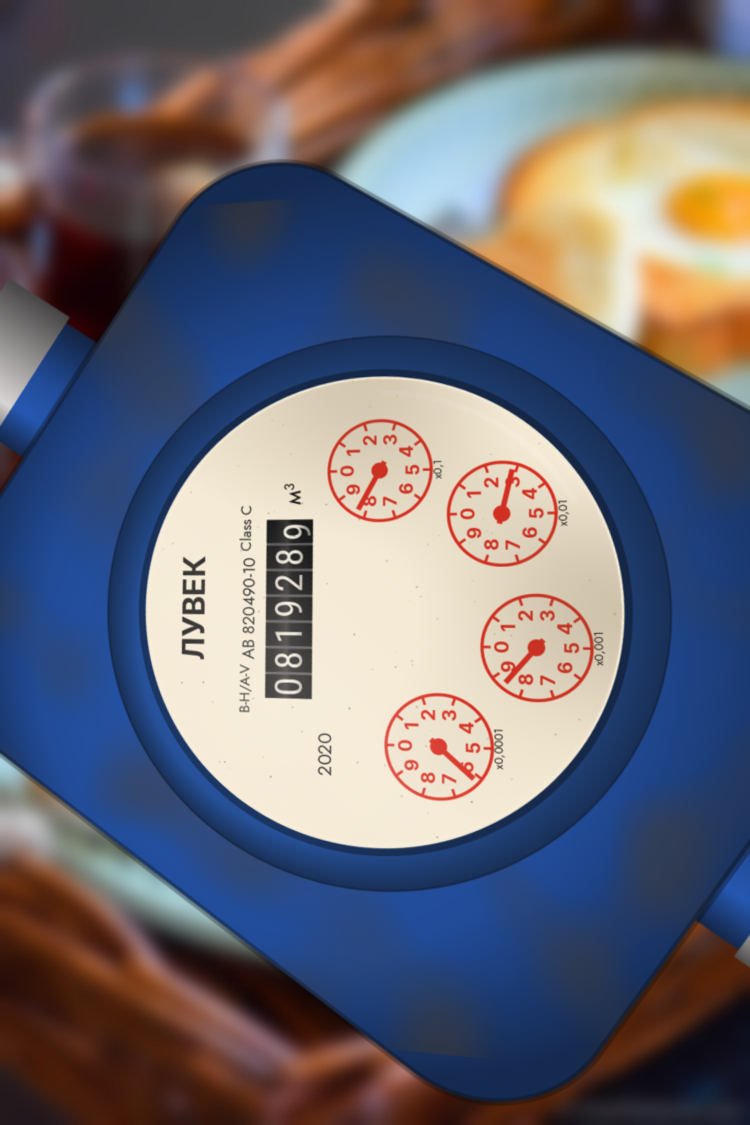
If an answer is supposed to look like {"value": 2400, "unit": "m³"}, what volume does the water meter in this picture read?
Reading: {"value": 819288.8286, "unit": "m³"}
